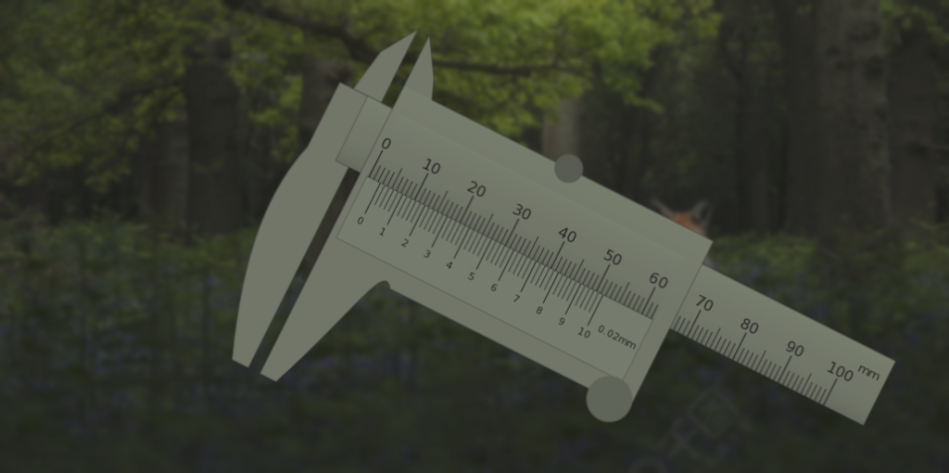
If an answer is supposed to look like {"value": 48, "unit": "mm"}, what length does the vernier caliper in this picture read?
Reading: {"value": 2.5, "unit": "mm"}
